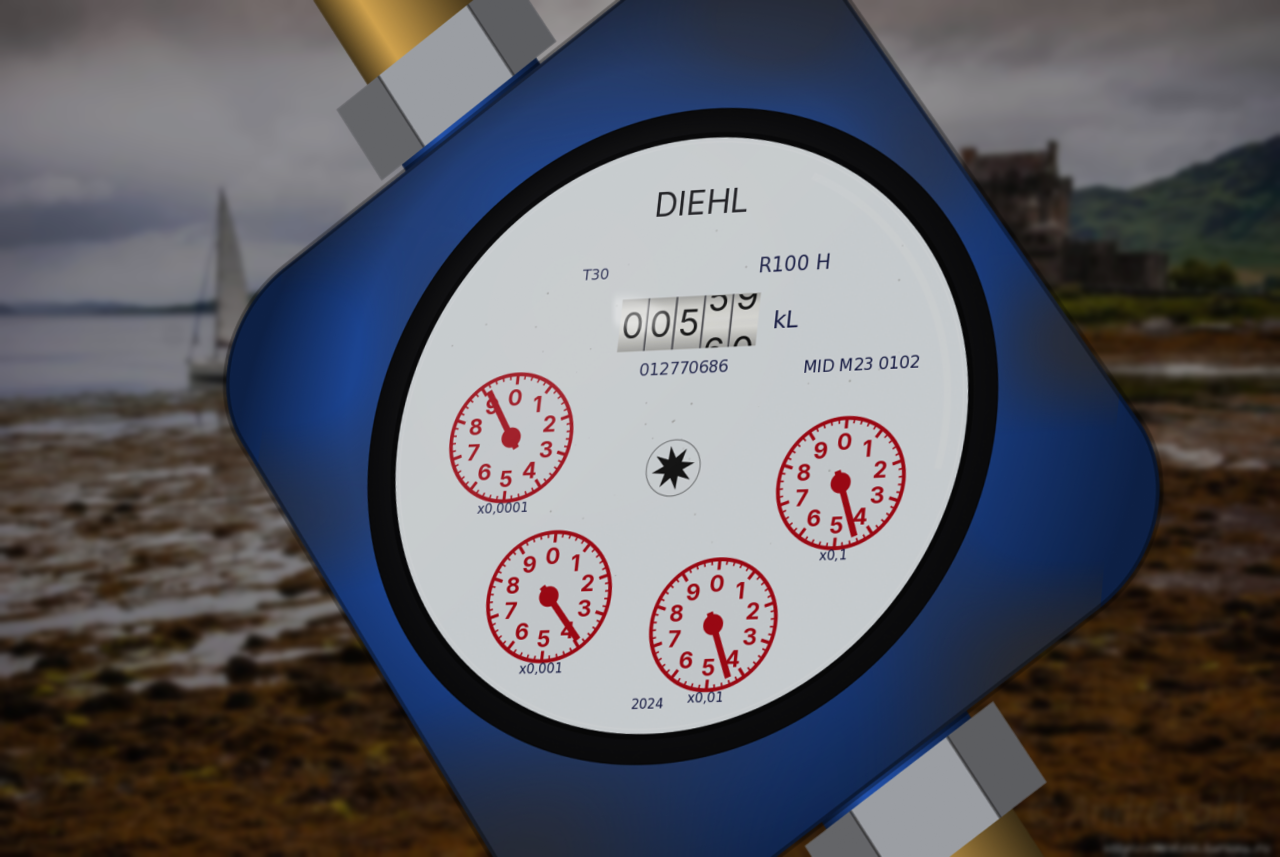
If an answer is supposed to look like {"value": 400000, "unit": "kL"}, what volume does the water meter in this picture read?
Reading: {"value": 559.4439, "unit": "kL"}
